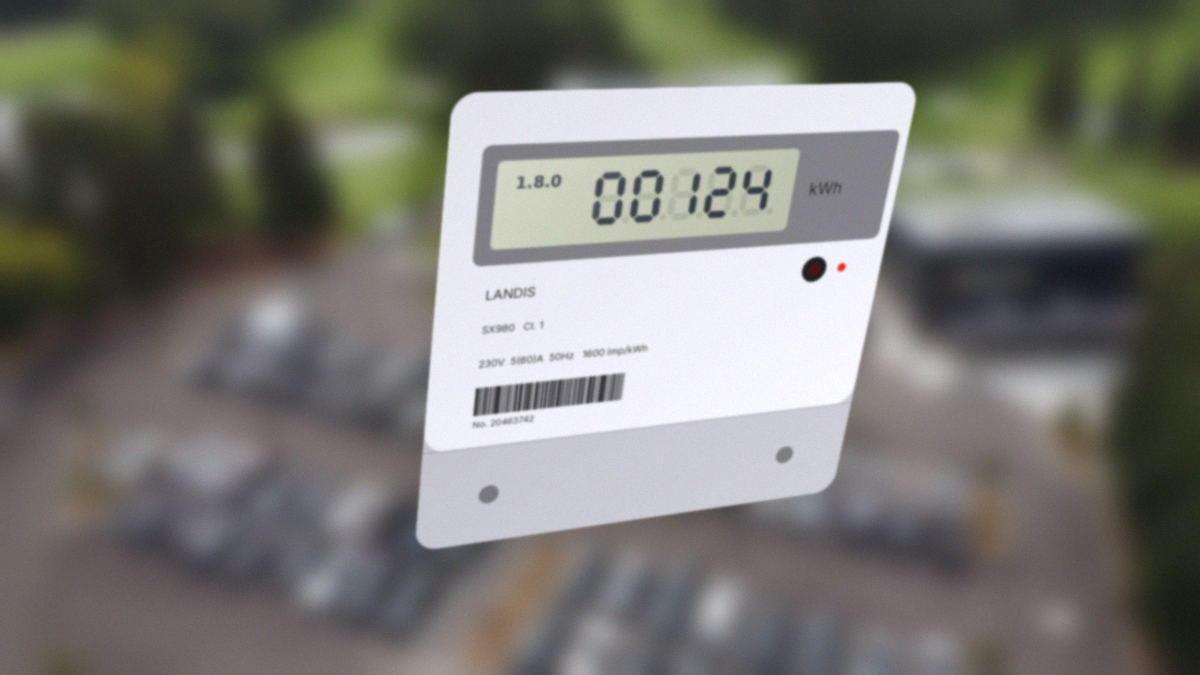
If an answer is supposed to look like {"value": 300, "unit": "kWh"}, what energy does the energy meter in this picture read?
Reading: {"value": 124, "unit": "kWh"}
